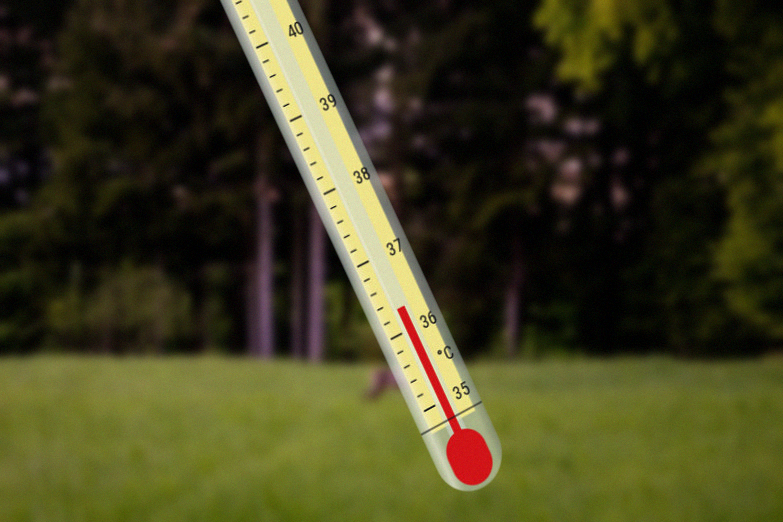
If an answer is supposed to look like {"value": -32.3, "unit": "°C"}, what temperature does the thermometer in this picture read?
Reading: {"value": 36.3, "unit": "°C"}
